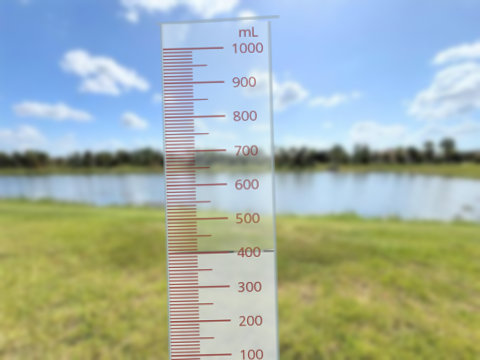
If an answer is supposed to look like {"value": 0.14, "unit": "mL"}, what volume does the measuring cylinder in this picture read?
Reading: {"value": 400, "unit": "mL"}
